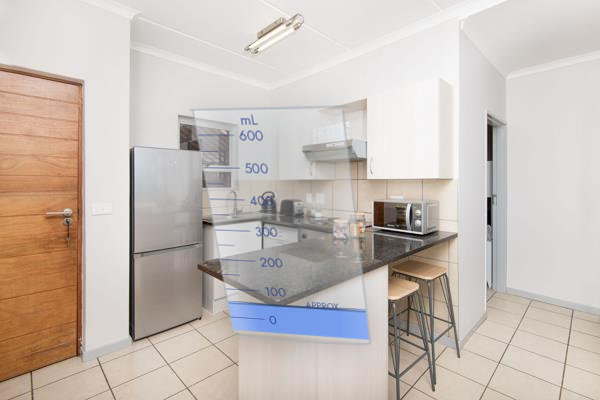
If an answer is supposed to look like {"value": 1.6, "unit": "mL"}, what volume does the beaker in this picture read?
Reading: {"value": 50, "unit": "mL"}
